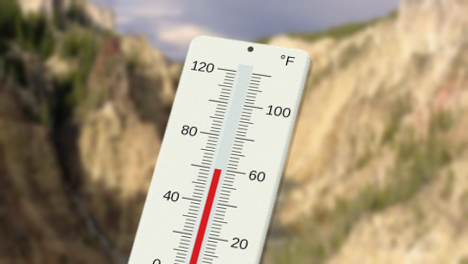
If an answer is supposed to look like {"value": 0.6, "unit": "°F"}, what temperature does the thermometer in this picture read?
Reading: {"value": 60, "unit": "°F"}
